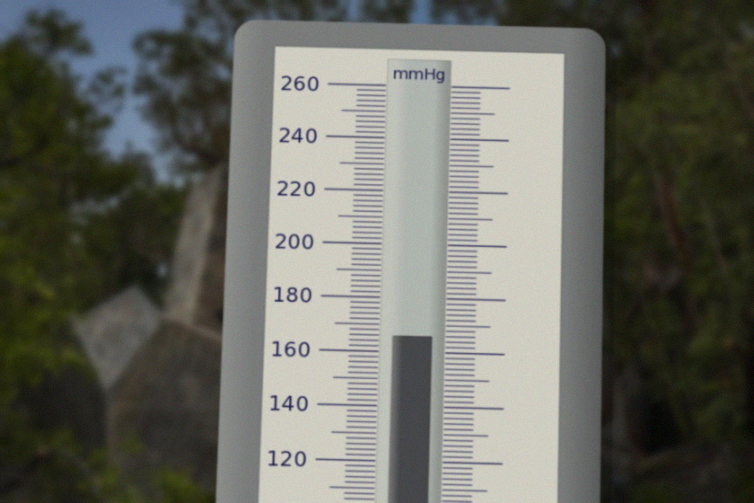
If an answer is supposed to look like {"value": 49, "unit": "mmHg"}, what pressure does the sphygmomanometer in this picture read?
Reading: {"value": 166, "unit": "mmHg"}
